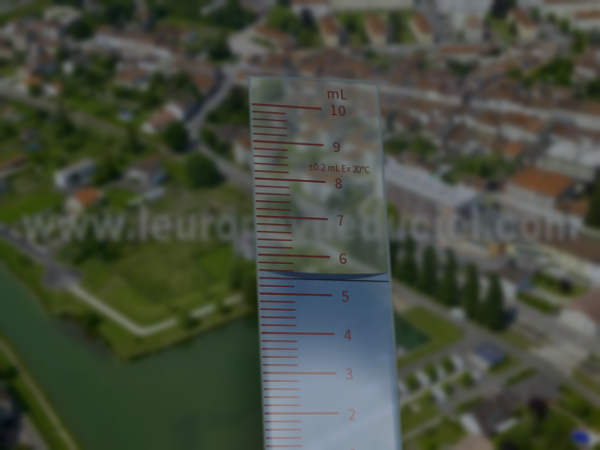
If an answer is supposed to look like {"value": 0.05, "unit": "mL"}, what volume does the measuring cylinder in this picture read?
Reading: {"value": 5.4, "unit": "mL"}
